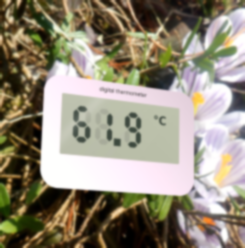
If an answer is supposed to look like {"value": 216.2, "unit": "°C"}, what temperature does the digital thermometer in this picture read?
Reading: {"value": 61.9, "unit": "°C"}
